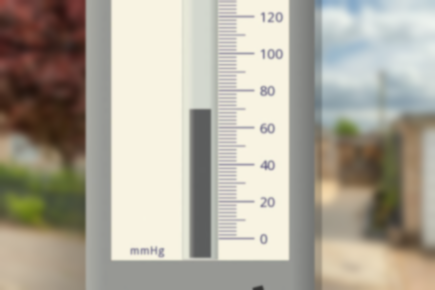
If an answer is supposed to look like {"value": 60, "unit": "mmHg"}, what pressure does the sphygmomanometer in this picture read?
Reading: {"value": 70, "unit": "mmHg"}
